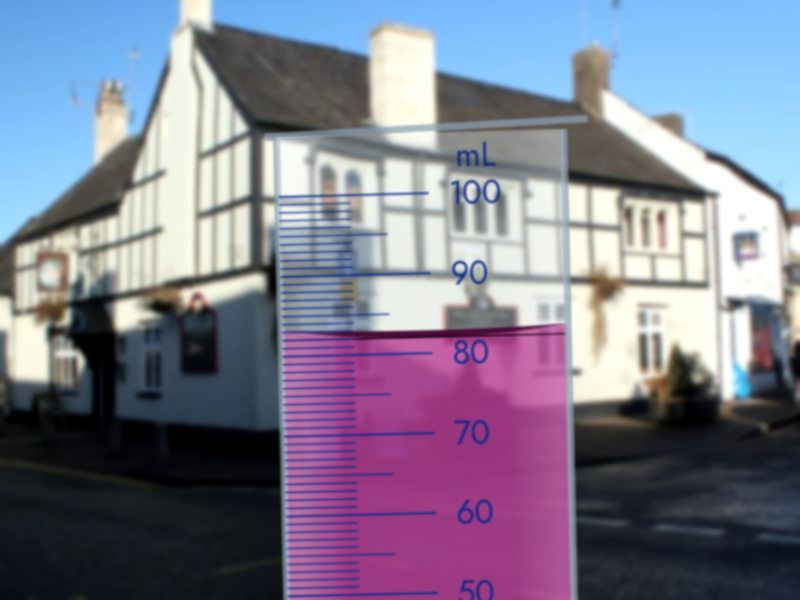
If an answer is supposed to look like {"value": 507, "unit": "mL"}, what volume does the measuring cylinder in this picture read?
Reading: {"value": 82, "unit": "mL"}
